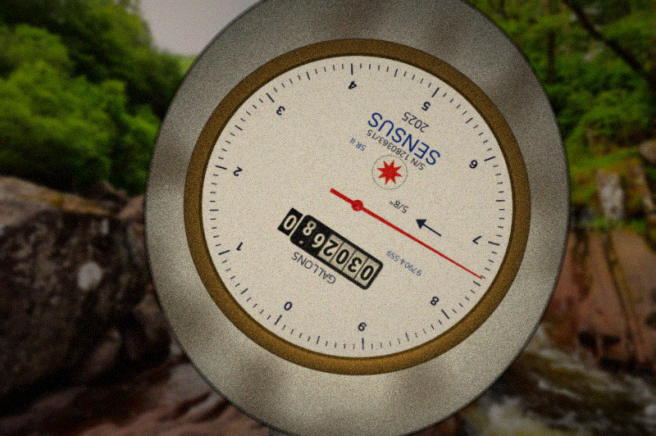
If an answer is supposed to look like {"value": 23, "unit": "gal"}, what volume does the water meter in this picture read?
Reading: {"value": 302677.4, "unit": "gal"}
